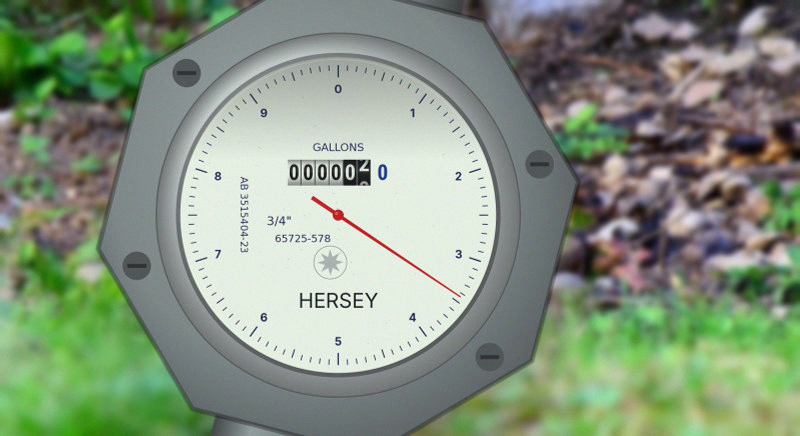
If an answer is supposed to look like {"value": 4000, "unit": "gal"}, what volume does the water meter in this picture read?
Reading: {"value": 23.4, "unit": "gal"}
